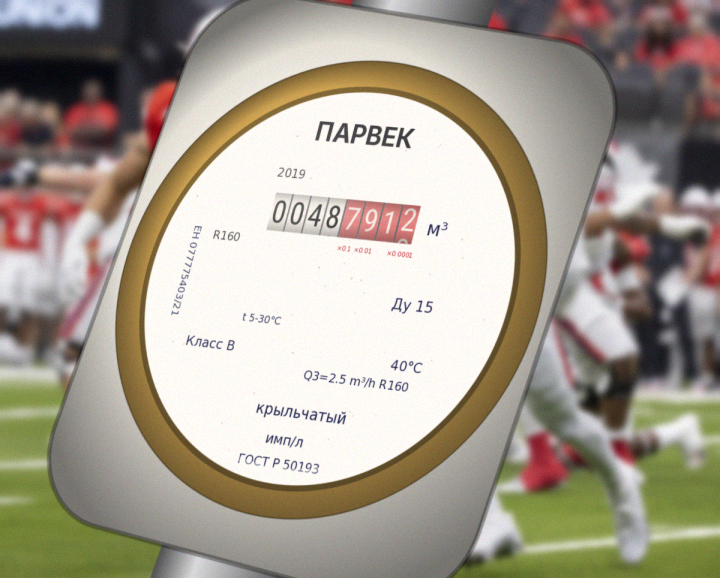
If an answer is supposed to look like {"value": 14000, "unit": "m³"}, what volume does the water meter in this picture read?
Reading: {"value": 48.7912, "unit": "m³"}
